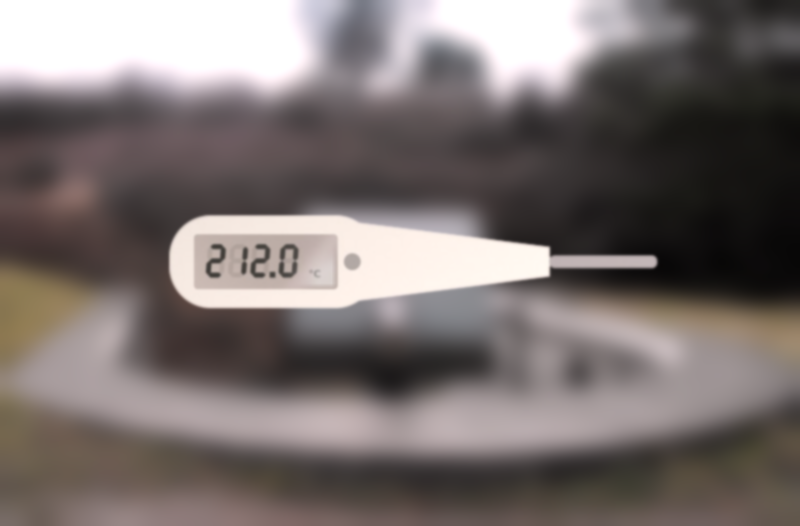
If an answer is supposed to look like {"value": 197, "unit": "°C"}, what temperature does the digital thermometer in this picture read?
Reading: {"value": 212.0, "unit": "°C"}
